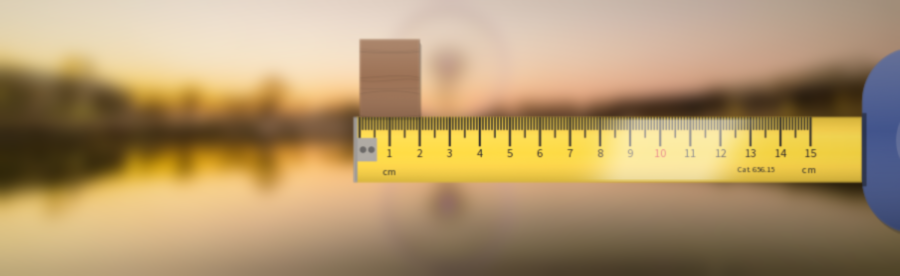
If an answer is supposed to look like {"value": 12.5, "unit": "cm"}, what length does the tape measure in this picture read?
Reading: {"value": 2, "unit": "cm"}
